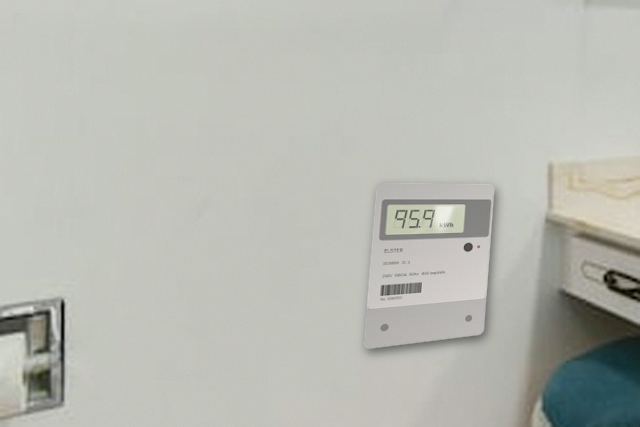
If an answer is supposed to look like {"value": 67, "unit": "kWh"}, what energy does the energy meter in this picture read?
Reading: {"value": 95.9, "unit": "kWh"}
